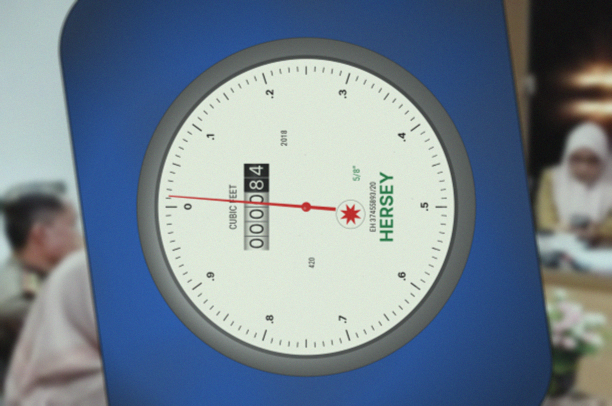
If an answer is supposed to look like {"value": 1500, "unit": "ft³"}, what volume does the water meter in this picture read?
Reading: {"value": 84.01, "unit": "ft³"}
